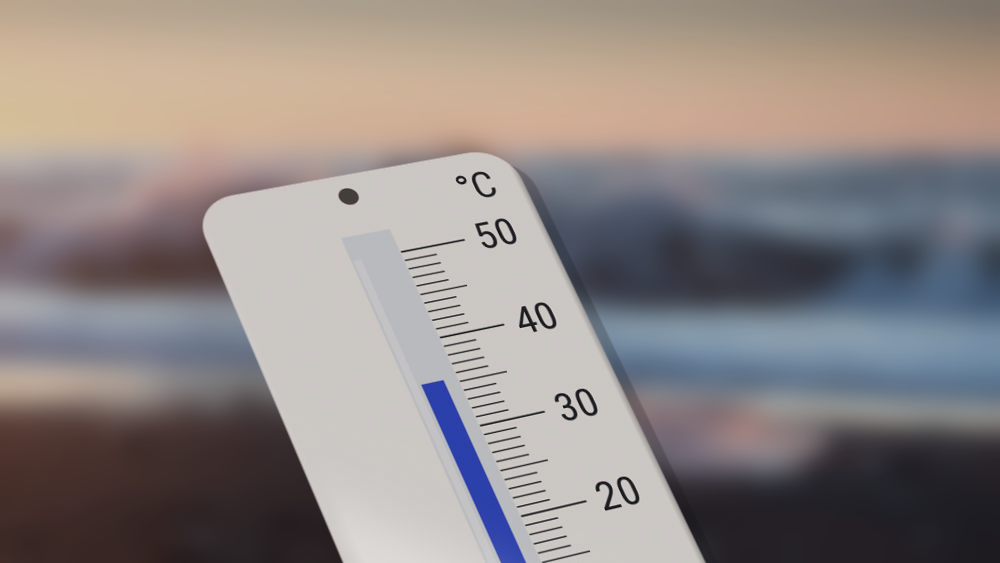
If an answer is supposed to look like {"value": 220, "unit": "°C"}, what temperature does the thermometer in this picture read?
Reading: {"value": 35.5, "unit": "°C"}
